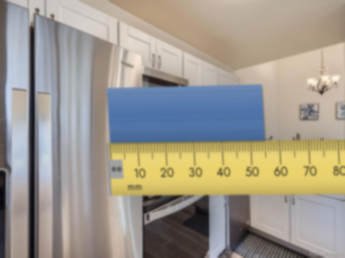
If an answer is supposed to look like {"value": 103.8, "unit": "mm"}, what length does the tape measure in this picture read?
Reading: {"value": 55, "unit": "mm"}
